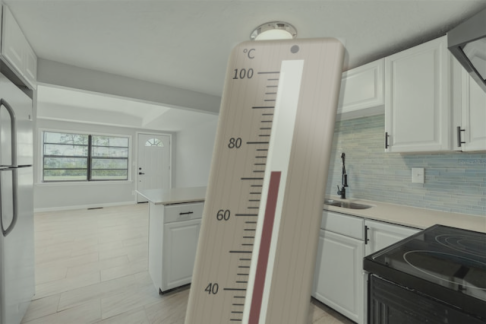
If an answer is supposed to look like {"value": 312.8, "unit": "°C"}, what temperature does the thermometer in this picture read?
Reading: {"value": 72, "unit": "°C"}
